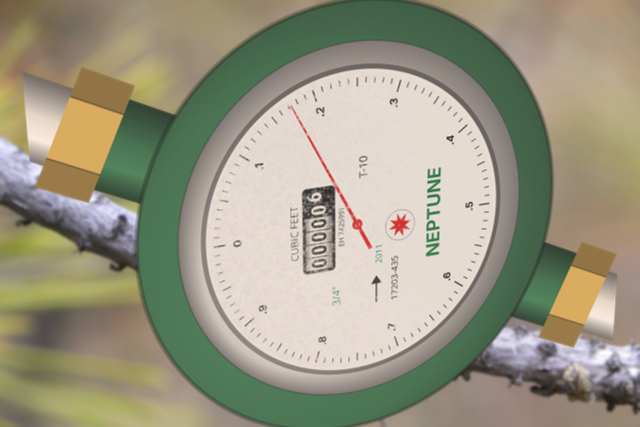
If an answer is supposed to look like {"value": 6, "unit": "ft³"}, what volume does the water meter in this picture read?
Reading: {"value": 6.17, "unit": "ft³"}
